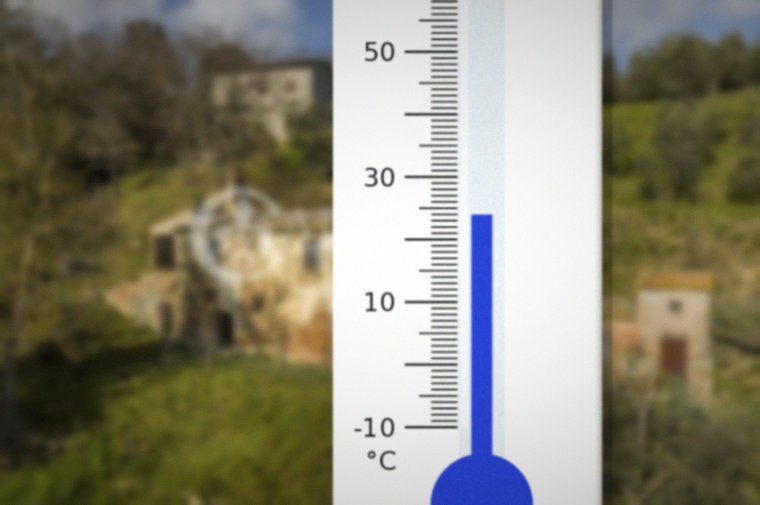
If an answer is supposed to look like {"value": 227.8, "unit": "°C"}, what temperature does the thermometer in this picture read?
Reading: {"value": 24, "unit": "°C"}
